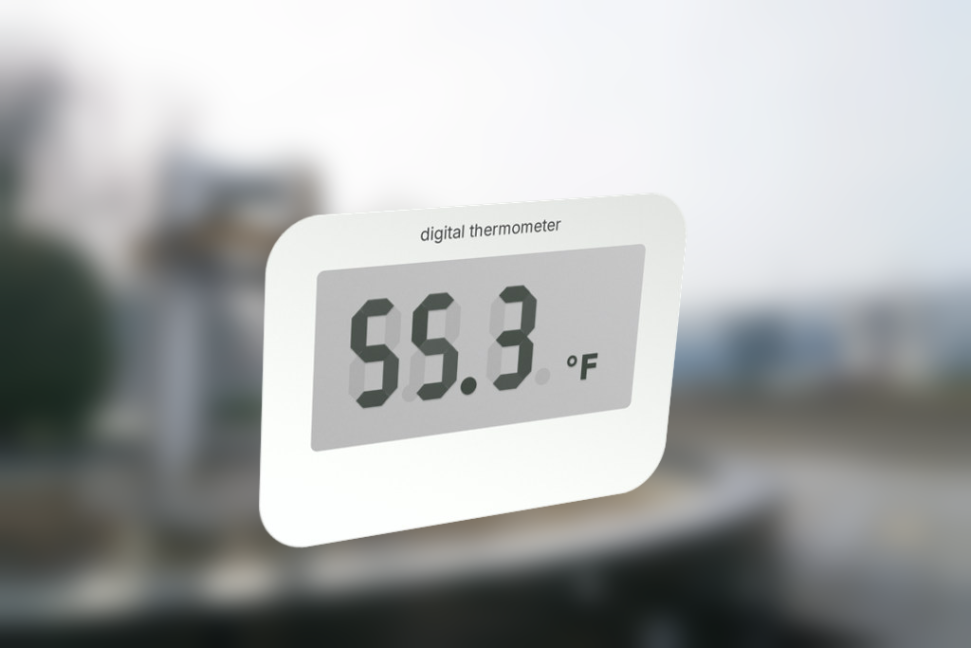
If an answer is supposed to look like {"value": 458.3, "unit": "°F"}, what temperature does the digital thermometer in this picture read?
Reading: {"value": 55.3, "unit": "°F"}
